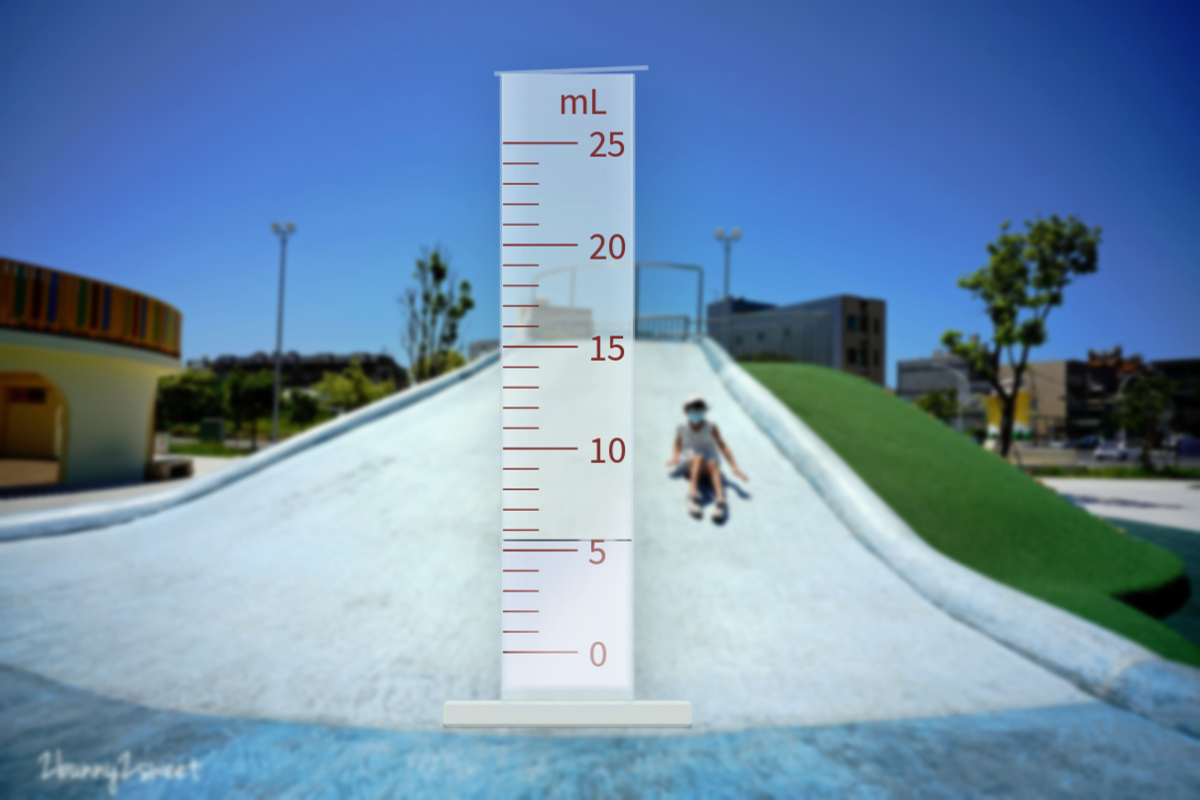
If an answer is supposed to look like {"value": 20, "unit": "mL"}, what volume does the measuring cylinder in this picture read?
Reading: {"value": 5.5, "unit": "mL"}
